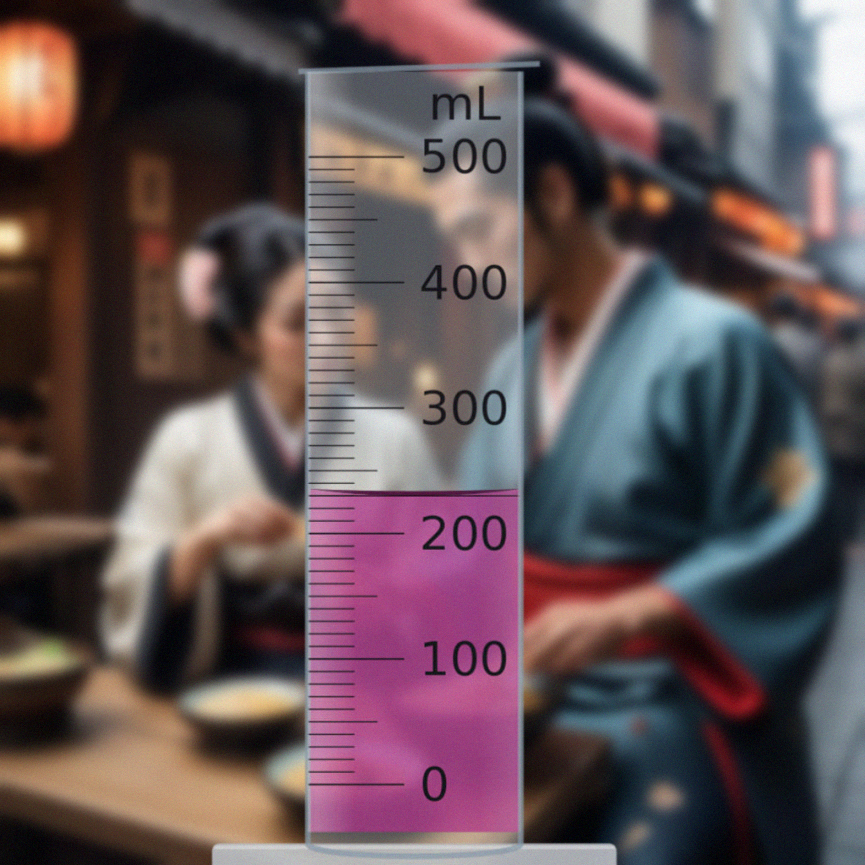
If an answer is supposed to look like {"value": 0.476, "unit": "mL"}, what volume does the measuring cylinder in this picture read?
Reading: {"value": 230, "unit": "mL"}
